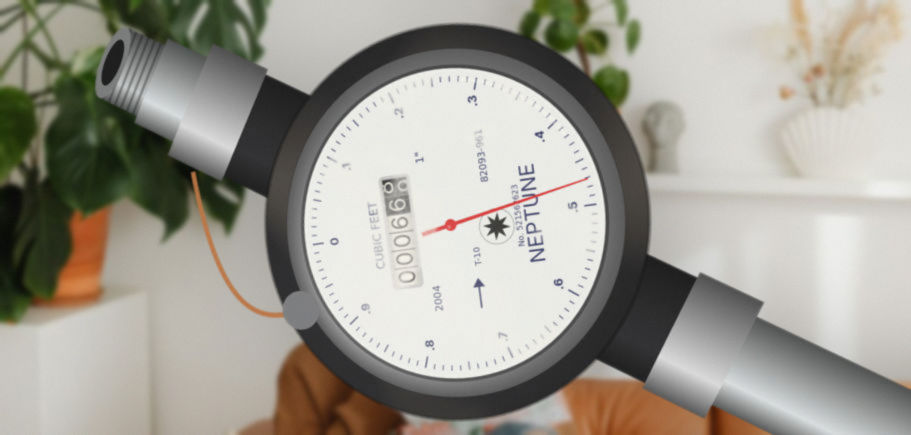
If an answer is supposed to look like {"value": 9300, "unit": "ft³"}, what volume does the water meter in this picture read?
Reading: {"value": 668.47, "unit": "ft³"}
